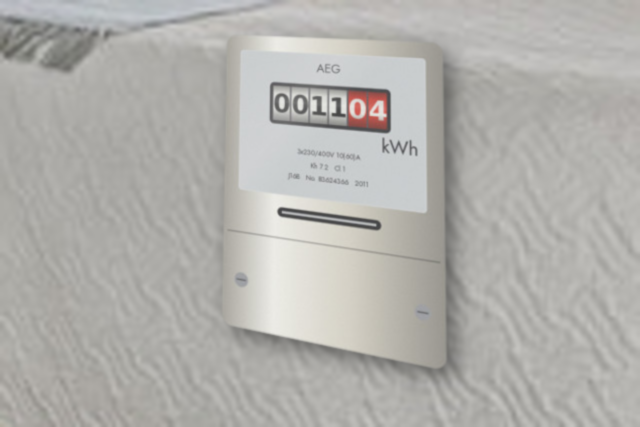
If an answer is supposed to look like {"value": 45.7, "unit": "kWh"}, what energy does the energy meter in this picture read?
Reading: {"value": 11.04, "unit": "kWh"}
